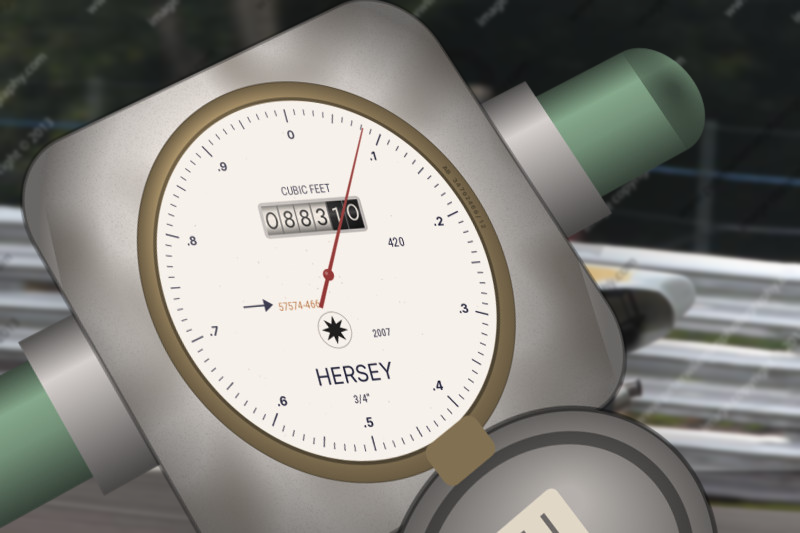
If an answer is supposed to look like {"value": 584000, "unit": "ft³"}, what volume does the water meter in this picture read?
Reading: {"value": 88310.08, "unit": "ft³"}
